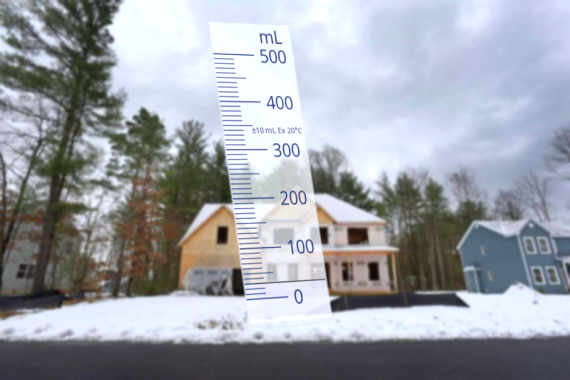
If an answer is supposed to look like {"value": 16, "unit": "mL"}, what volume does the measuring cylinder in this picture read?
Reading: {"value": 30, "unit": "mL"}
